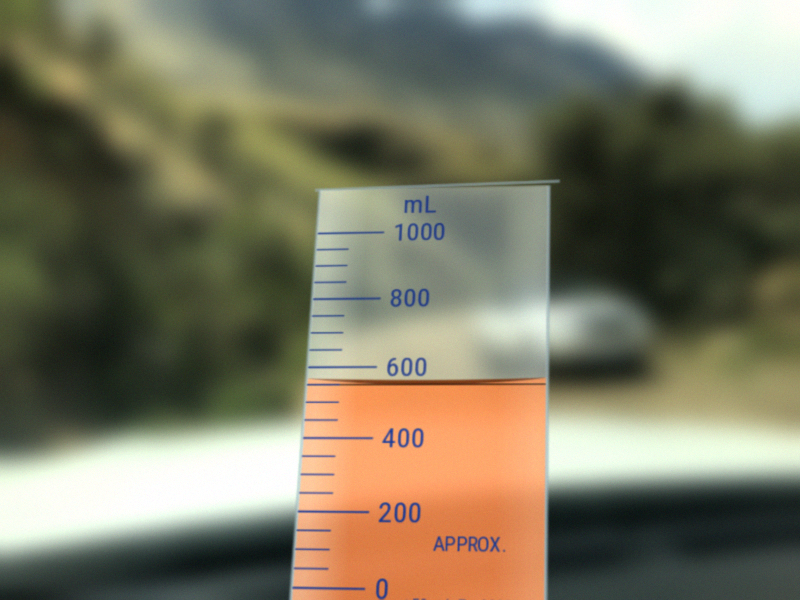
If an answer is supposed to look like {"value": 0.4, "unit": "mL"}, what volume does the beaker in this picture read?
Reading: {"value": 550, "unit": "mL"}
